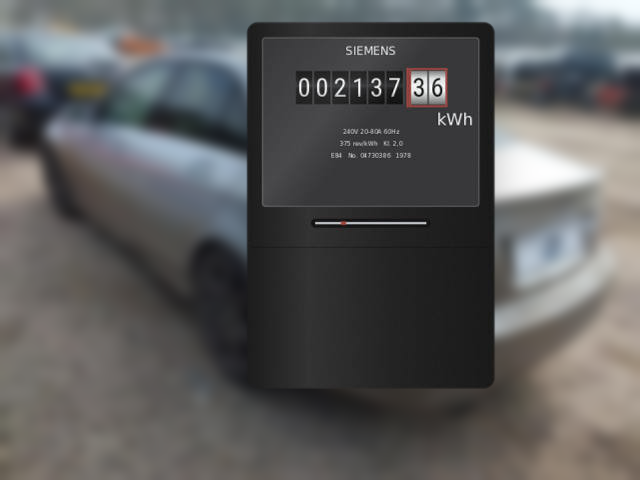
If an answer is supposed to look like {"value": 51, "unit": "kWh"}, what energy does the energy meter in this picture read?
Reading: {"value": 2137.36, "unit": "kWh"}
